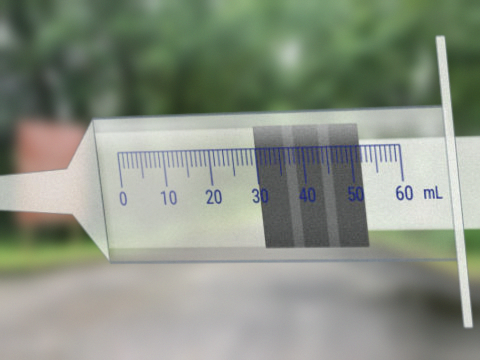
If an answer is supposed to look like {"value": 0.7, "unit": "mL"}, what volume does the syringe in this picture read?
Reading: {"value": 30, "unit": "mL"}
